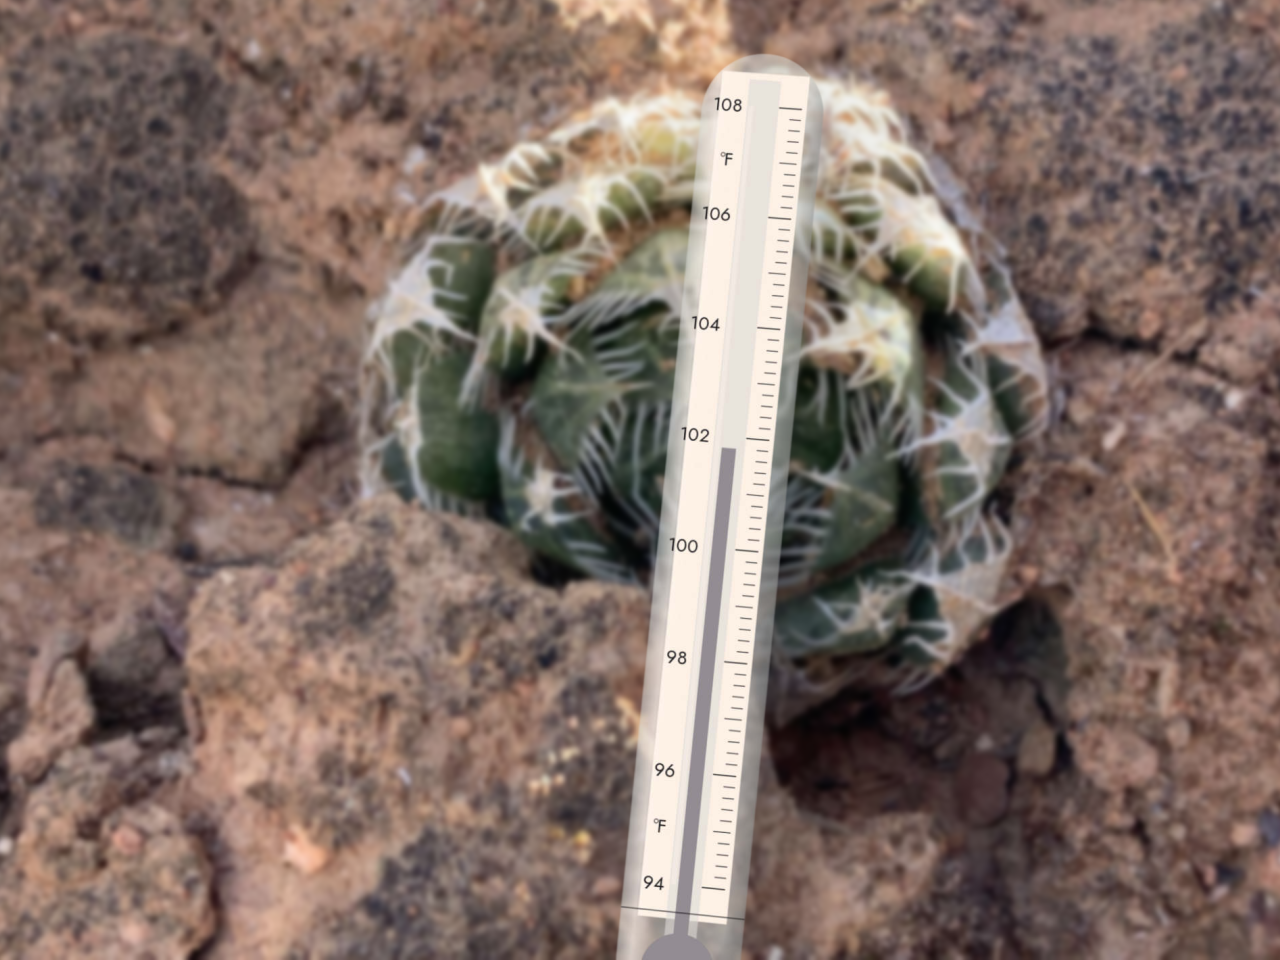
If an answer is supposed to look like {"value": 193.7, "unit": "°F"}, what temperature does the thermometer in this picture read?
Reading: {"value": 101.8, "unit": "°F"}
